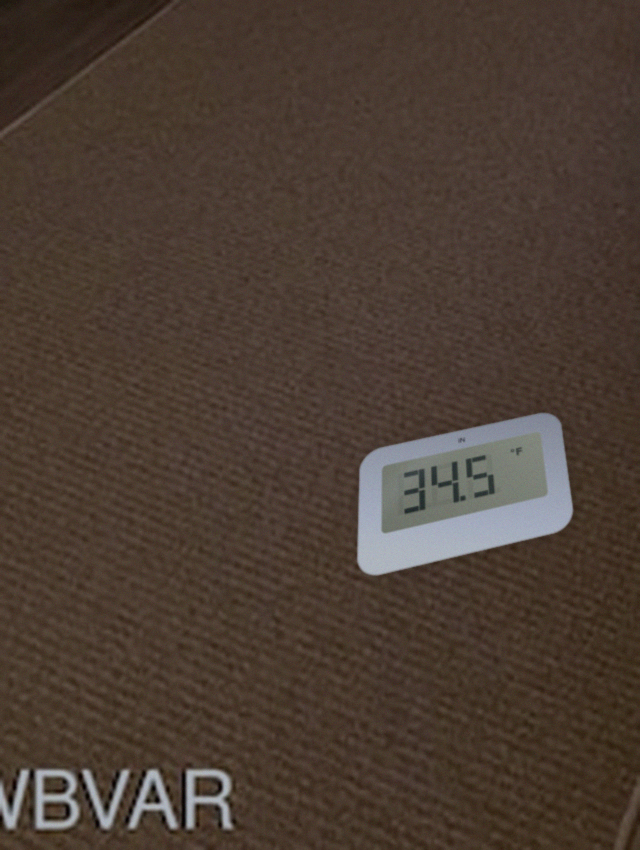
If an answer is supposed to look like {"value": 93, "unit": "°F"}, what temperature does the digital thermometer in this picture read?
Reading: {"value": 34.5, "unit": "°F"}
